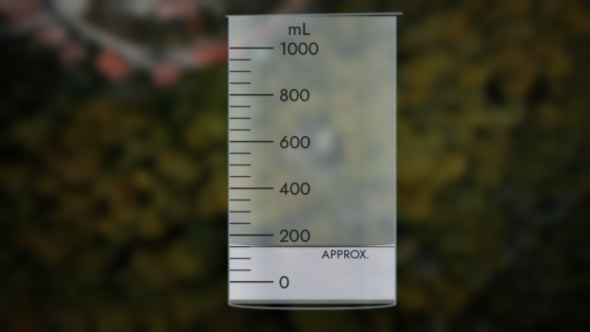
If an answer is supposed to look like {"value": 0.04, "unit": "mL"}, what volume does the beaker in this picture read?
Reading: {"value": 150, "unit": "mL"}
